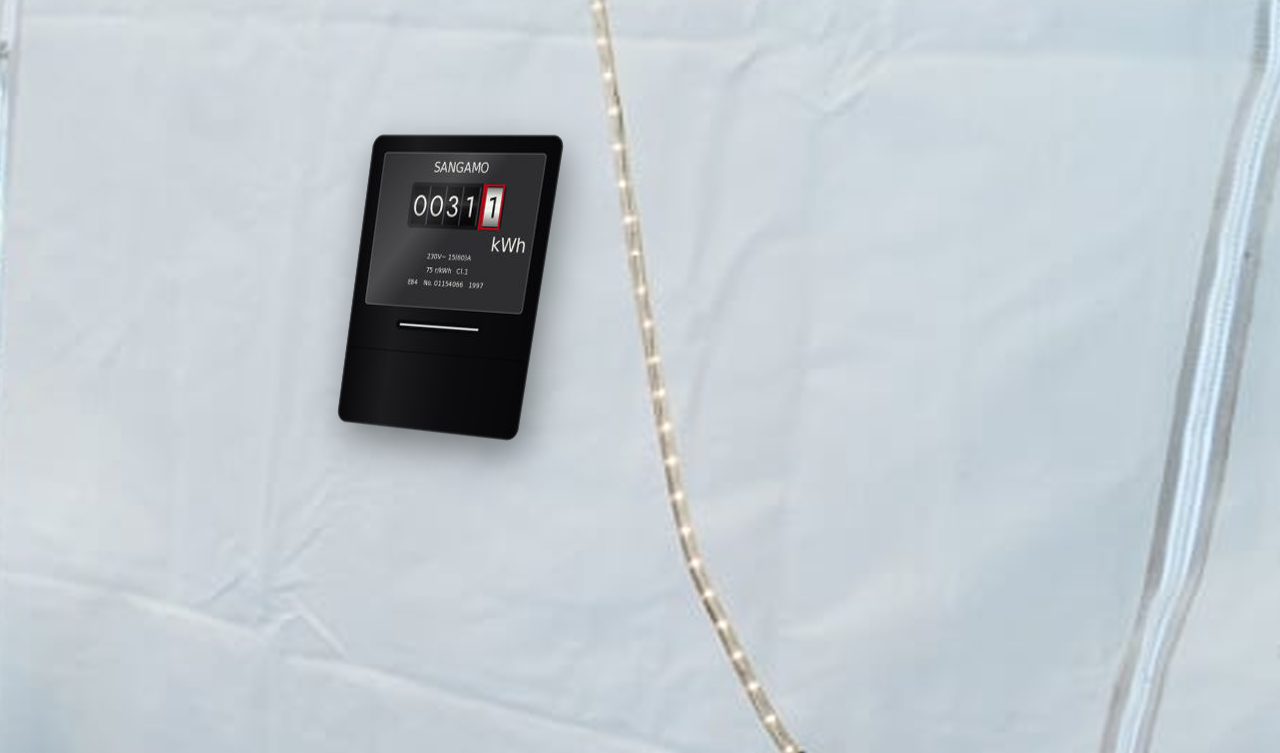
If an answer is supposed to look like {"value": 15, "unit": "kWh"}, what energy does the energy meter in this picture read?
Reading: {"value": 31.1, "unit": "kWh"}
